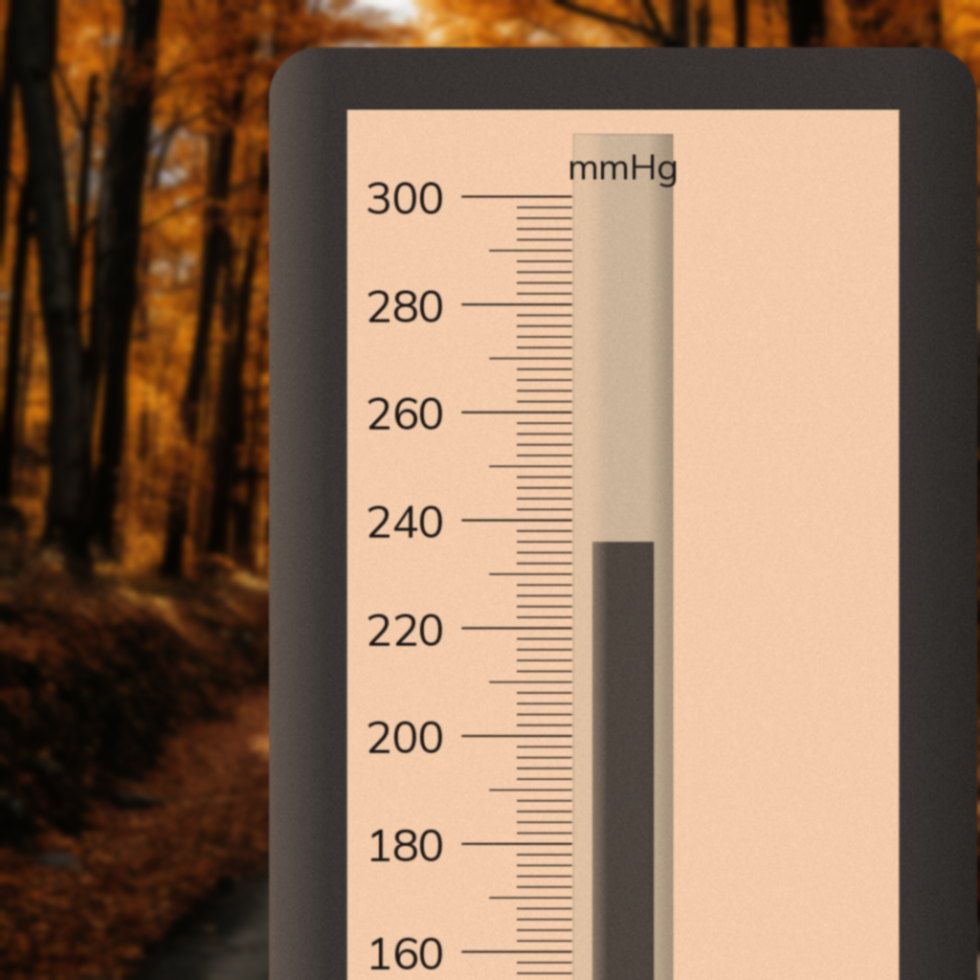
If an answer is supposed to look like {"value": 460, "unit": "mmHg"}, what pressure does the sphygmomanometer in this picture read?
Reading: {"value": 236, "unit": "mmHg"}
